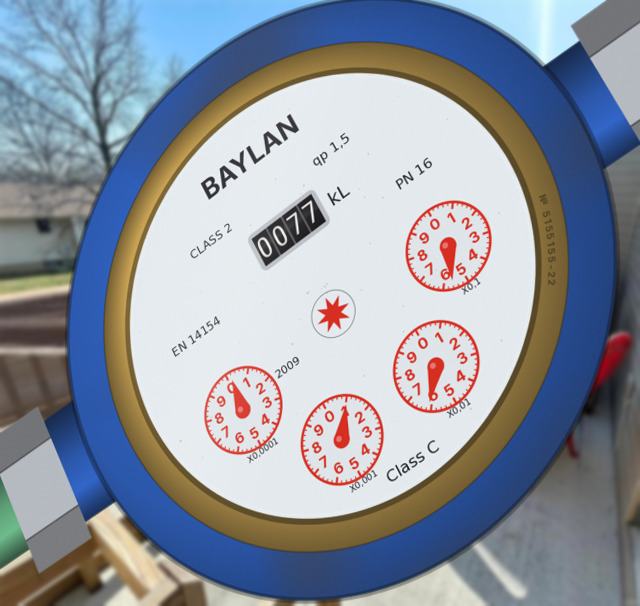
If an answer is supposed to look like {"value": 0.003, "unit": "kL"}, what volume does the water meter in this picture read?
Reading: {"value": 77.5610, "unit": "kL"}
